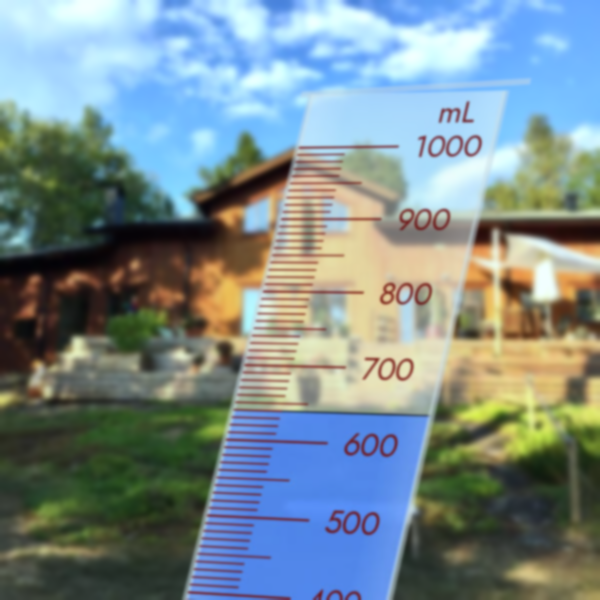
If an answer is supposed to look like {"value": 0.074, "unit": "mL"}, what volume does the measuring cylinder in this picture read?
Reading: {"value": 640, "unit": "mL"}
